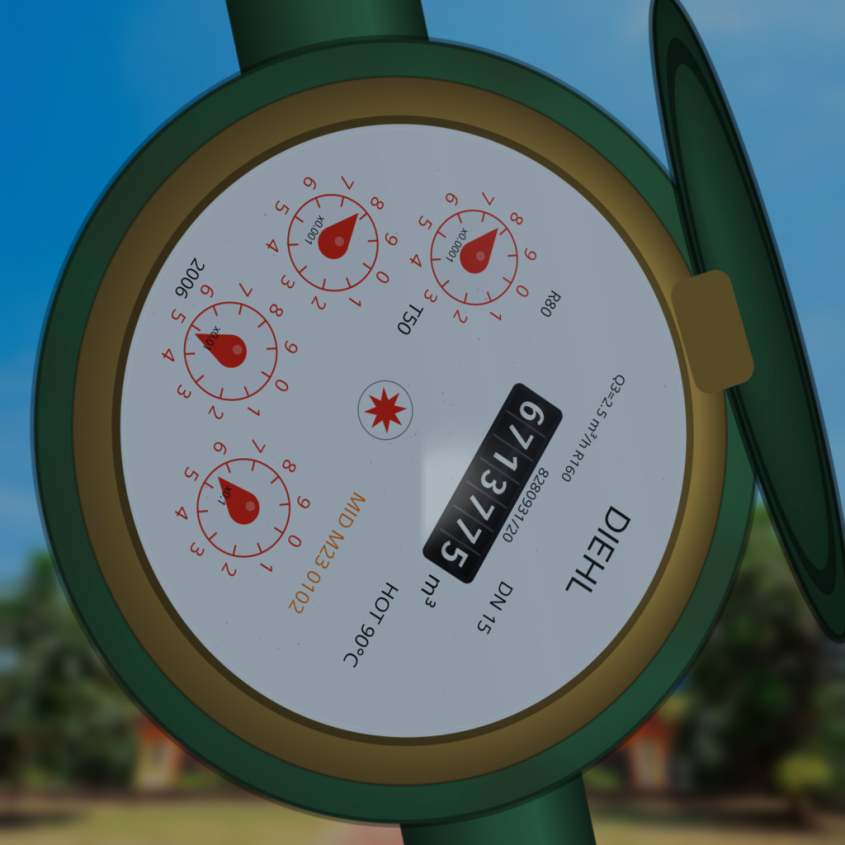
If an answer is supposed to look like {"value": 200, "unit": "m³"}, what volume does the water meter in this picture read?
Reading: {"value": 6713775.5477, "unit": "m³"}
